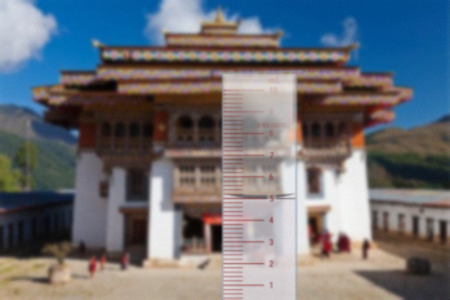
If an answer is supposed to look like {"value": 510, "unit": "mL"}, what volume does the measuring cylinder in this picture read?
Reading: {"value": 5, "unit": "mL"}
